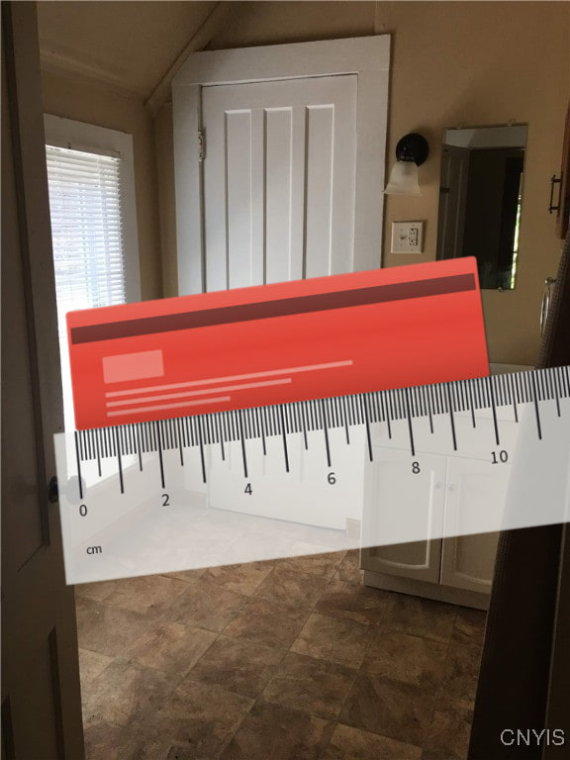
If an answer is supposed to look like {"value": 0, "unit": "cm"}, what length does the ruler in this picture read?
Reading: {"value": 10, "unit": "cm"}
